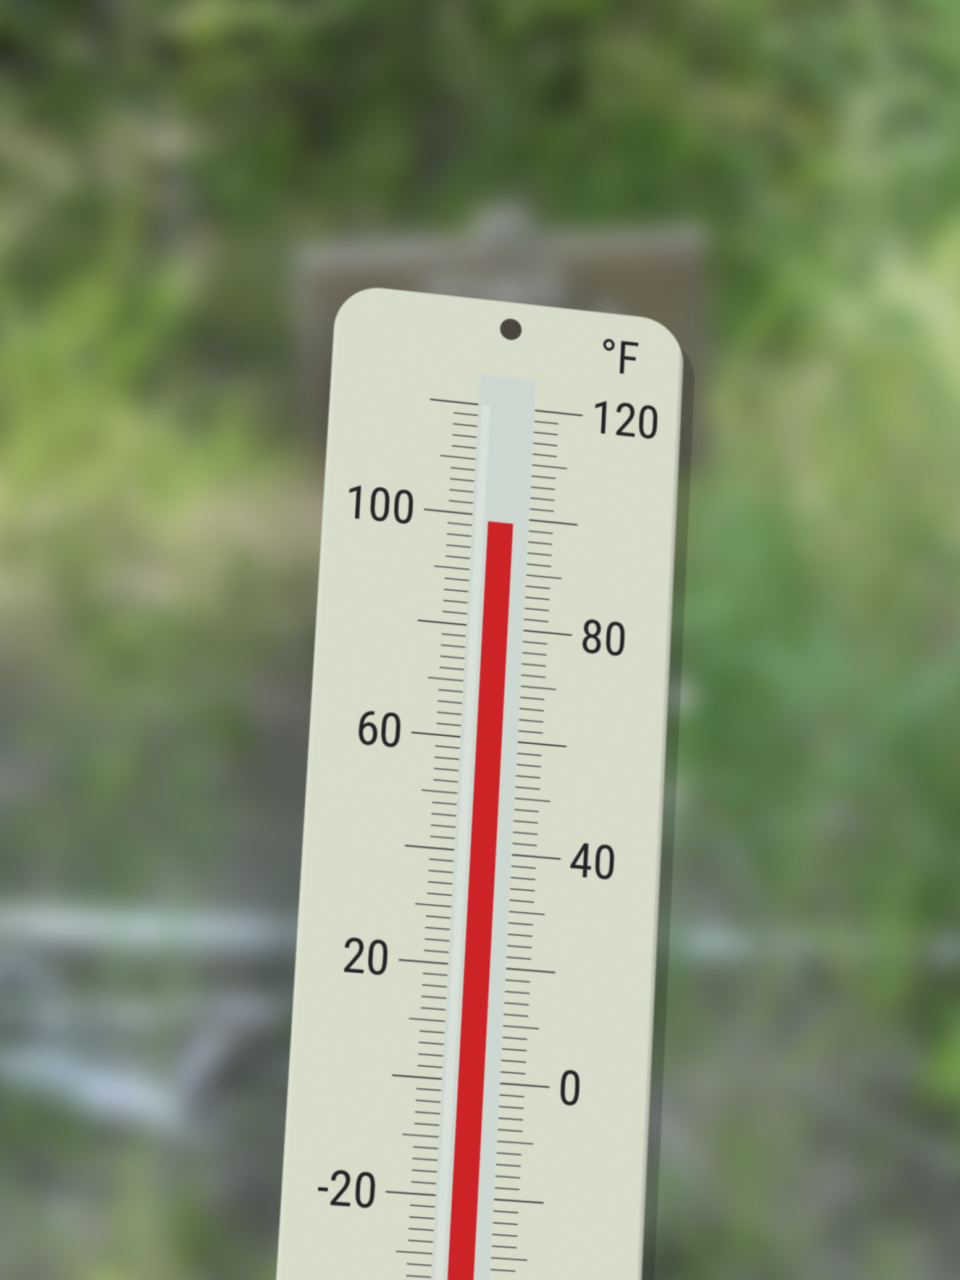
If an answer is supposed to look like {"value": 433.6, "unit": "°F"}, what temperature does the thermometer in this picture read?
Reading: {"value": 99, "unit": "°F"}
